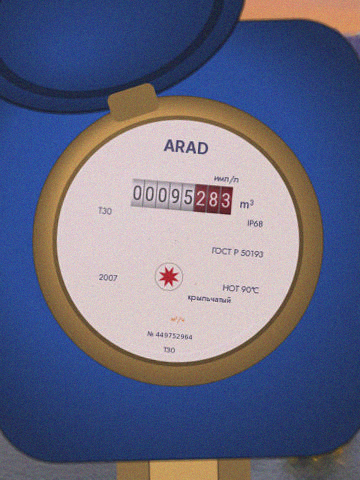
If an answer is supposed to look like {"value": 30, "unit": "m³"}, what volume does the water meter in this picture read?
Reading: {"value": 95.283, "unit": "m³"}
